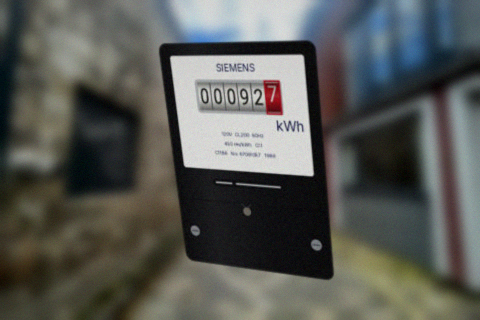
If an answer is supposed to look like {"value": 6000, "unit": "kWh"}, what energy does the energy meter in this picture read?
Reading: {"value": 92.7, "unit": "kWh"}
